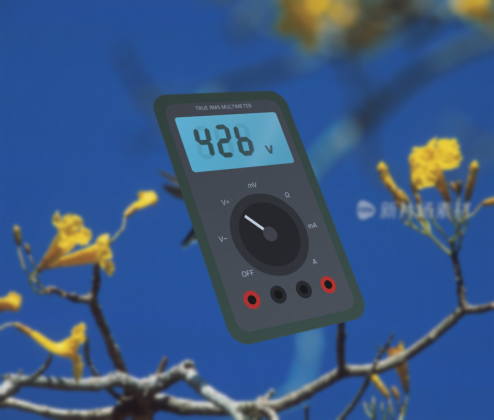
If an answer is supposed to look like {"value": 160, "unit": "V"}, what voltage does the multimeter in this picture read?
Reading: {"value": 426, "unit": "V"}
